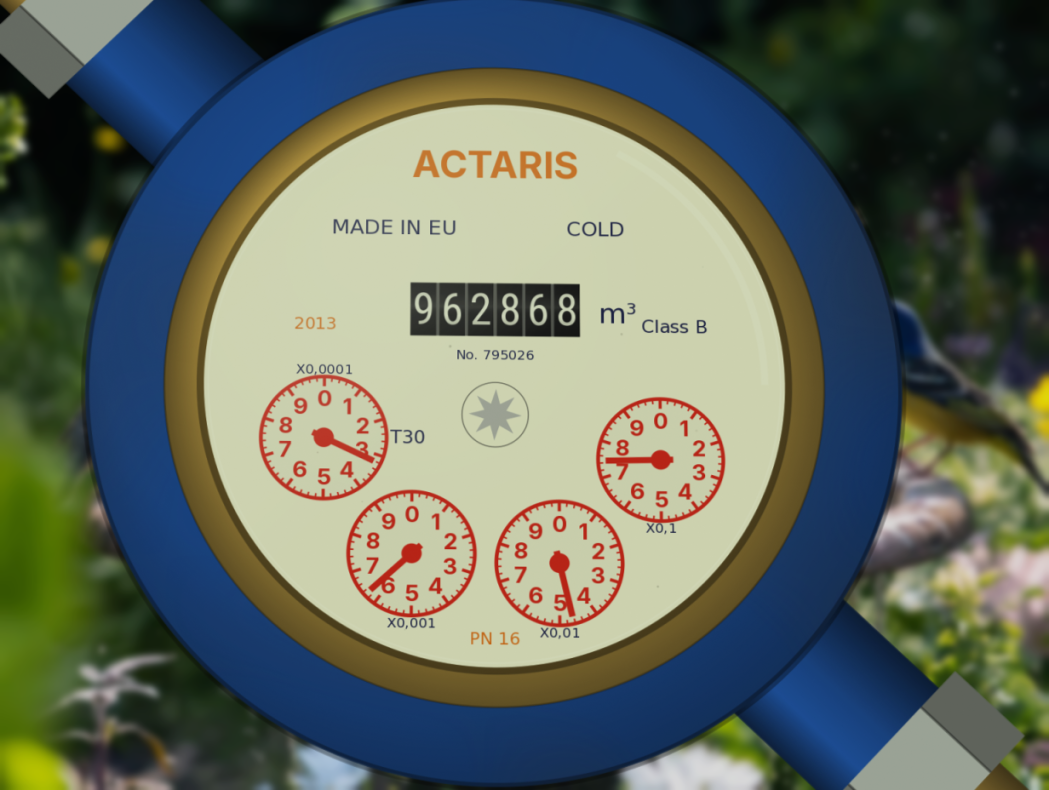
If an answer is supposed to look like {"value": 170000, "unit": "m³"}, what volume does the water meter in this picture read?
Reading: {"value": 962868.7463, "unit": "m³"}
